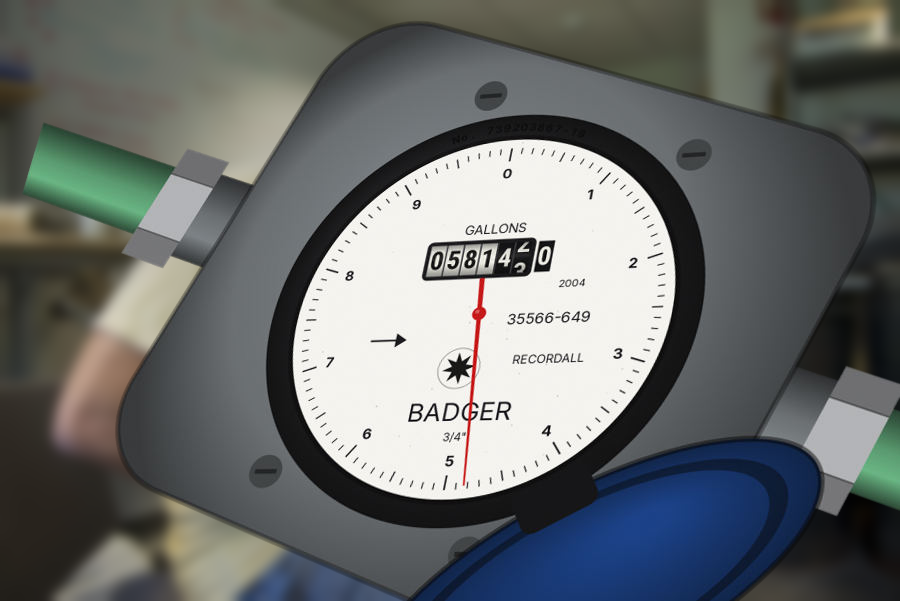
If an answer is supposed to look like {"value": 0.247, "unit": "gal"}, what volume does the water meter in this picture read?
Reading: {"value": 581424.8, "unit": "gal"}
